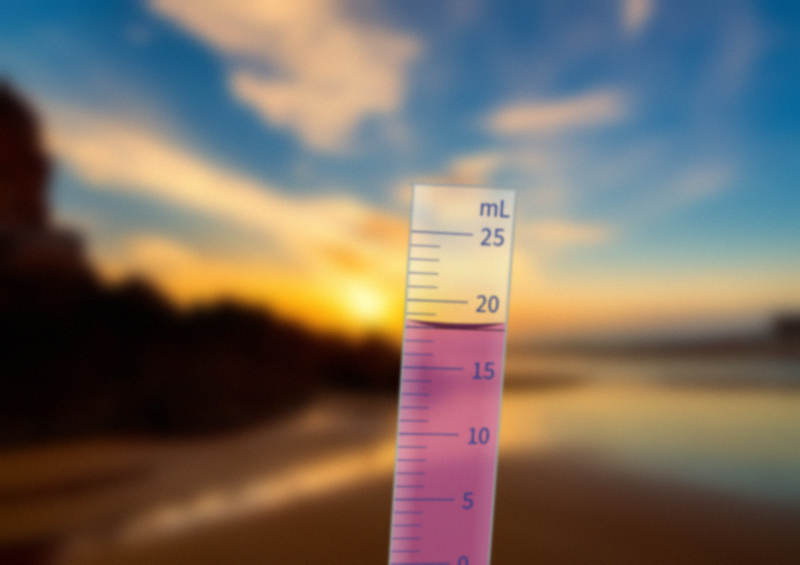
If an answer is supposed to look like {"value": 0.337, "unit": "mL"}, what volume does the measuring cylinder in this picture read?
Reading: {"value": 18, "unit": "mL"}
